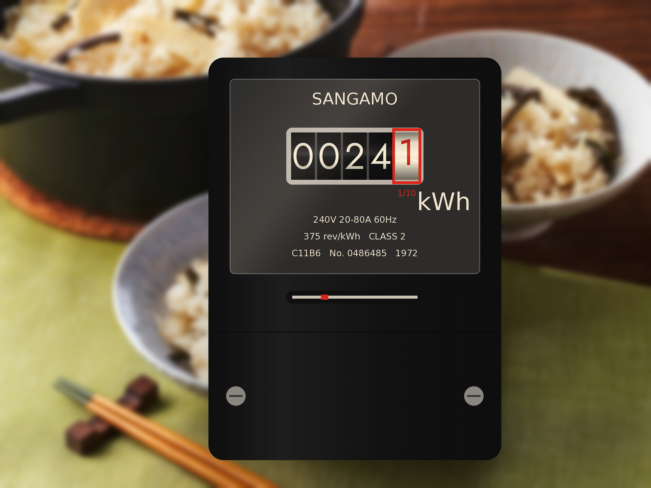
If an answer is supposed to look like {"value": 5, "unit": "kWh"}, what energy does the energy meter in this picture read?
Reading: {"value": 24.1, "unit": "kWh"}
